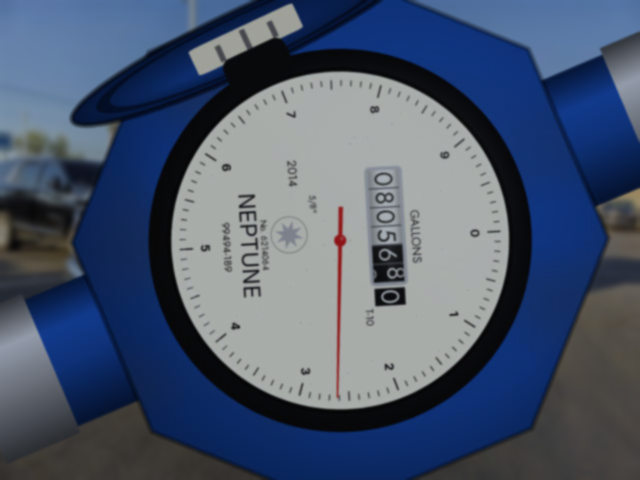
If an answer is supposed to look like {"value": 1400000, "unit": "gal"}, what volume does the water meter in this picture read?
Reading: {"value": 805682.6, "unit": "gal"}
